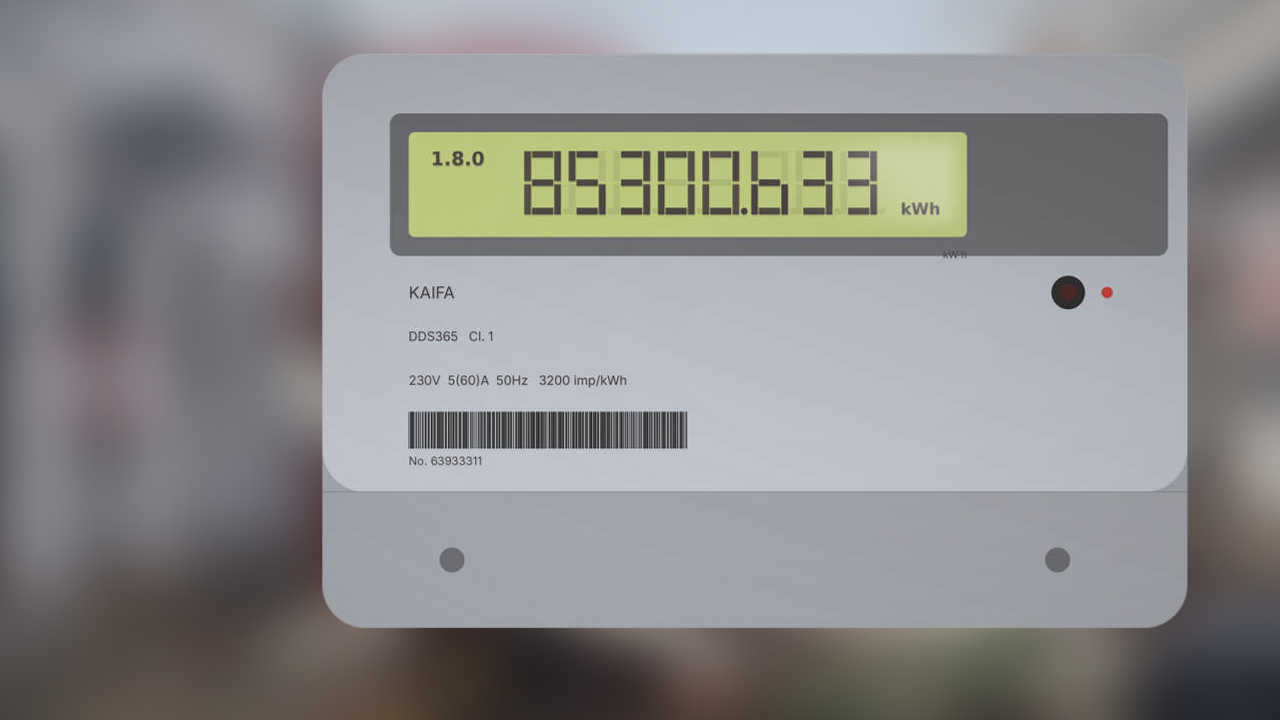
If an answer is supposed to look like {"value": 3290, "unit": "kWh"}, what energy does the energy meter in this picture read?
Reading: {"value": 85300.633, "unit": "kWh"}
